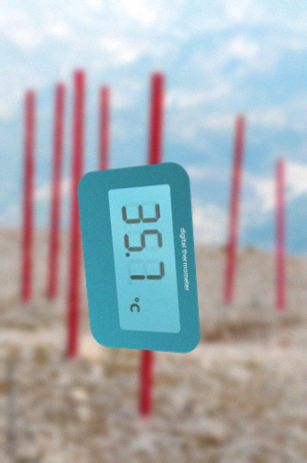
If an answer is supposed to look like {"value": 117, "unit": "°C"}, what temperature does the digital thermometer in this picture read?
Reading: {"value": 35.7, "unit": "°C"}
